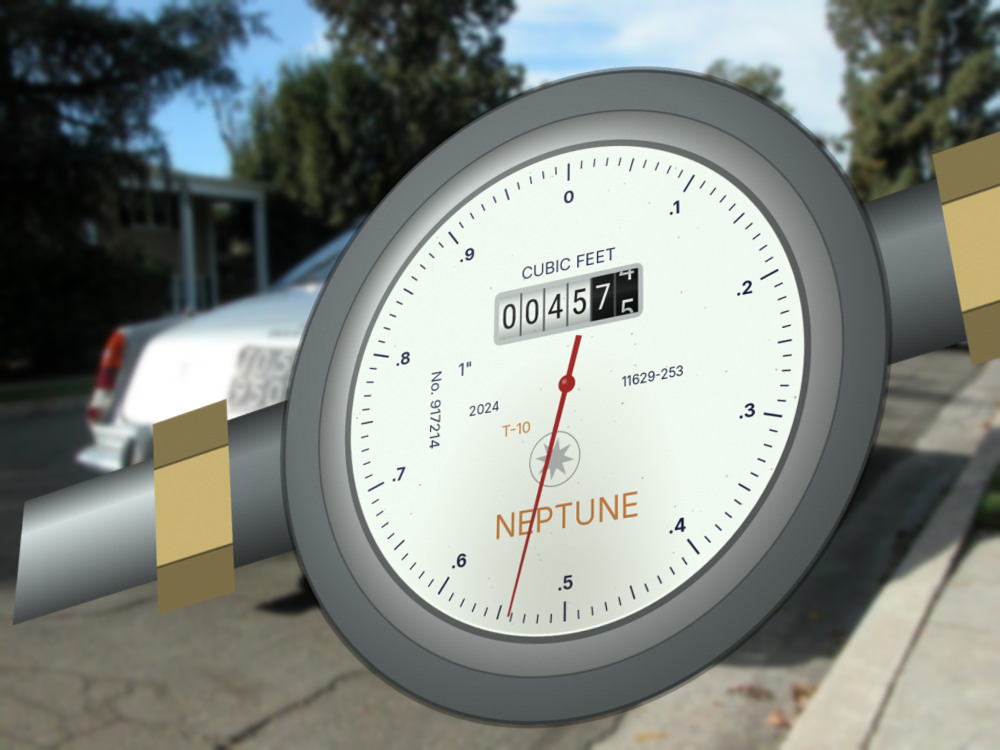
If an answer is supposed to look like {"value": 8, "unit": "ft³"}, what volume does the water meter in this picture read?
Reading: {"value": 4574.54, "unit": "ft³"}
